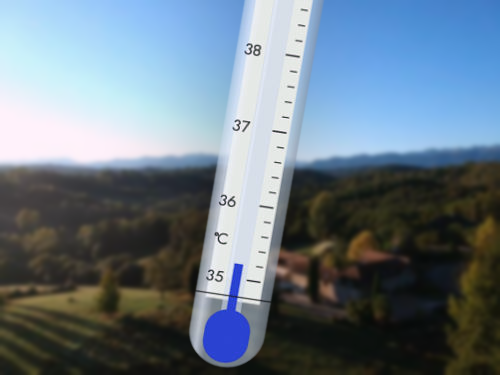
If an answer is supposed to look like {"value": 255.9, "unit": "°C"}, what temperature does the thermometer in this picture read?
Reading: {"value": 35.2, "unit": "°C"}
